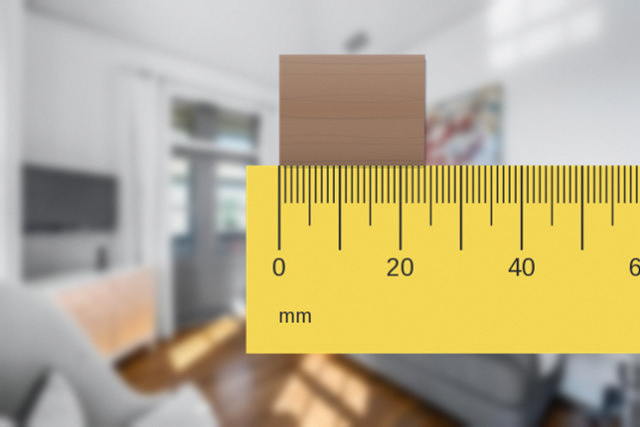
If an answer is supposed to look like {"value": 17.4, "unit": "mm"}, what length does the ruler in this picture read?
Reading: {"value": 24, "unit": "mm"}
